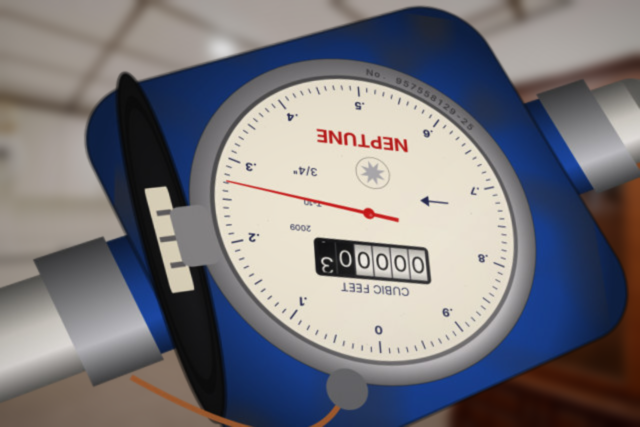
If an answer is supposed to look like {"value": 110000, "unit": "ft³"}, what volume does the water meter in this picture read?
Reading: {"value": 3.27, "unit": "ft³"}
